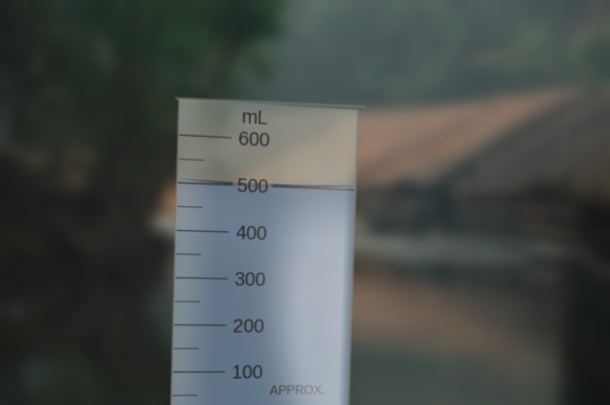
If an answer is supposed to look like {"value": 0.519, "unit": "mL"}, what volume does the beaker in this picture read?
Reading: {"value": 500, "unit": "mL"}
